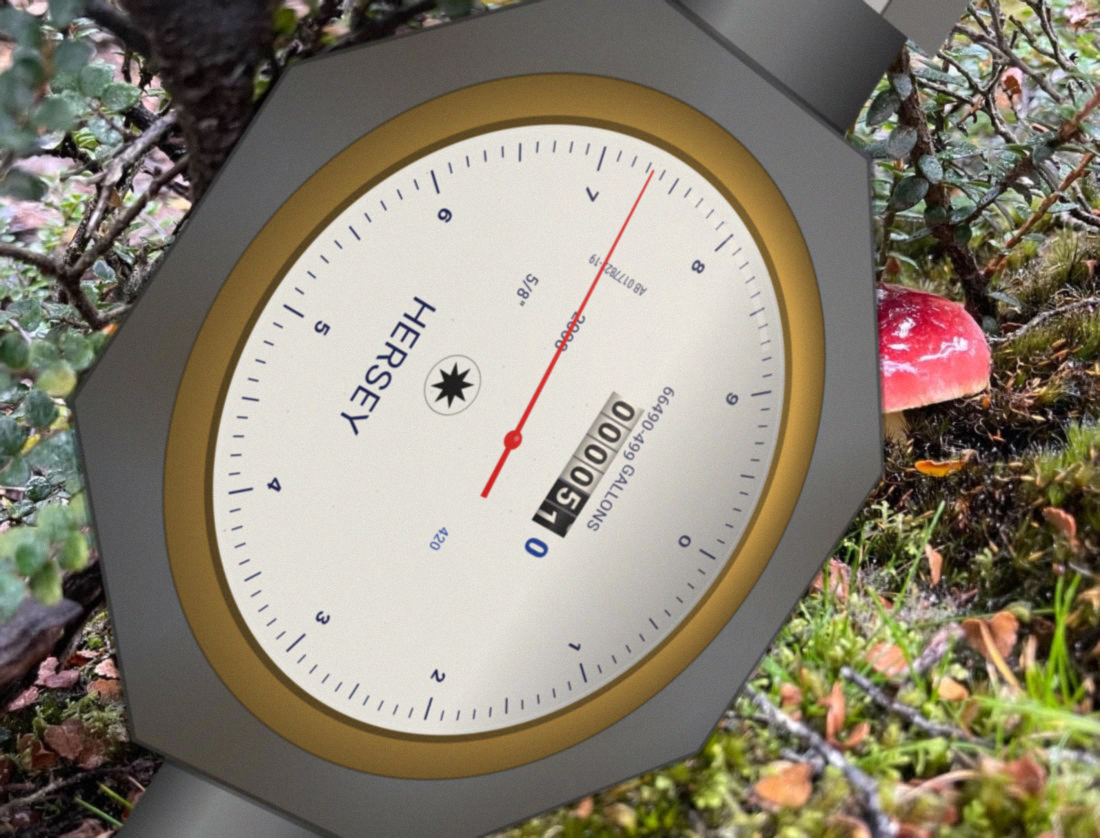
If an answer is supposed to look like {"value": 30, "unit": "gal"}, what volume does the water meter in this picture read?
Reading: {"value": 507.3, "unit": "gal"}
